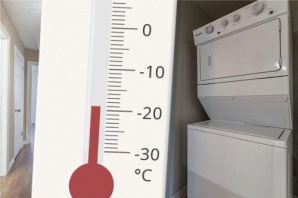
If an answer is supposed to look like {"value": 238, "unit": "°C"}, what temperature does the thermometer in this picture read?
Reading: {"value": -19, "unit": "°C"}
